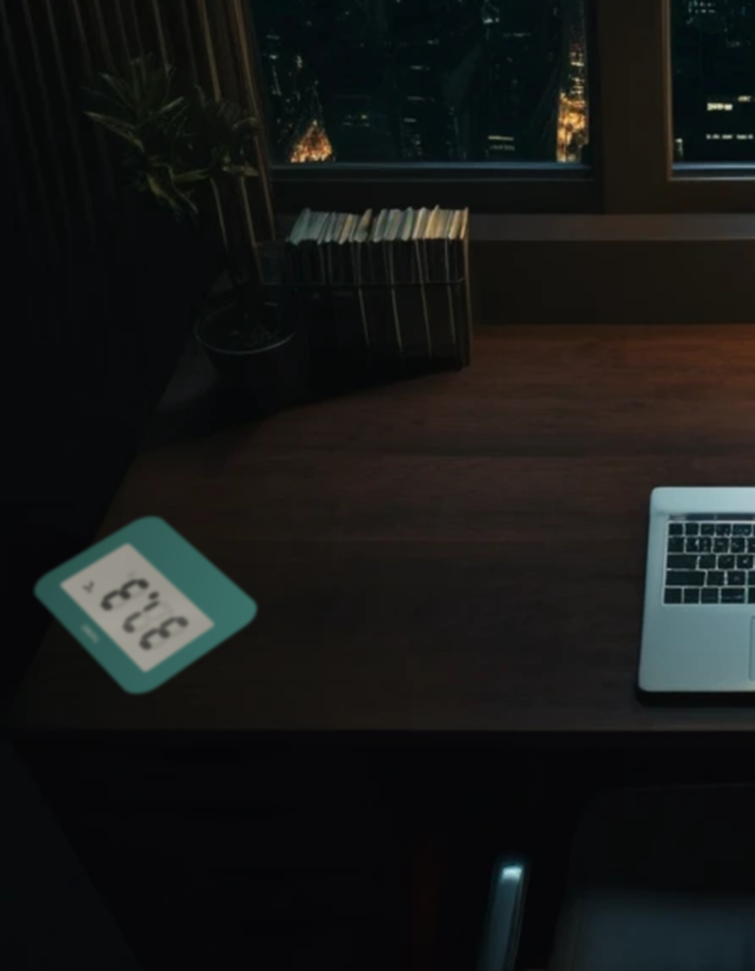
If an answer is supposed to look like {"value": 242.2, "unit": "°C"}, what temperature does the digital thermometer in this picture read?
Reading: {"value": 37.3, "unit": "°C"}
